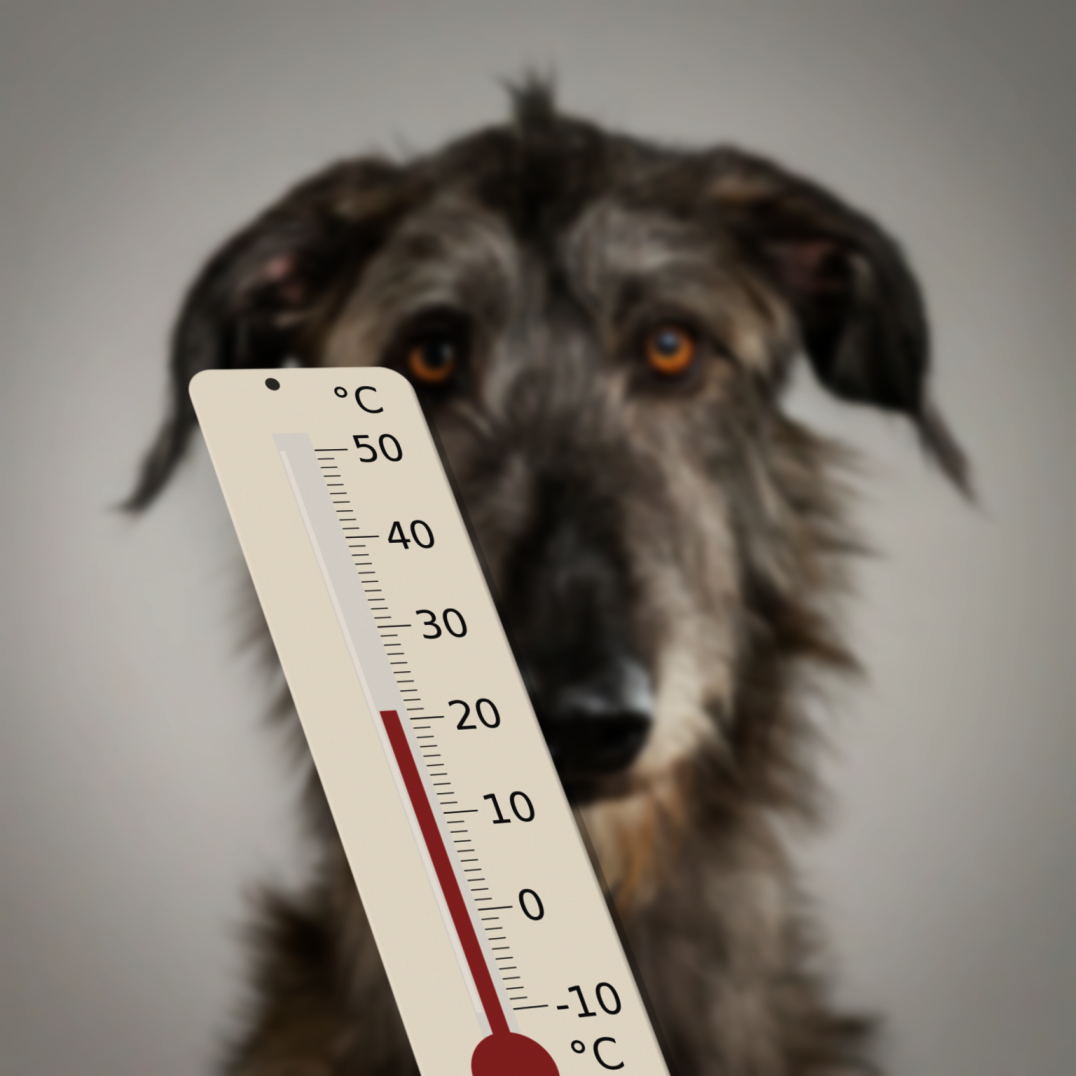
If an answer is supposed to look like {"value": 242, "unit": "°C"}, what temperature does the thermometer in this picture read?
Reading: {"value": 21, "unit": "°C"}
